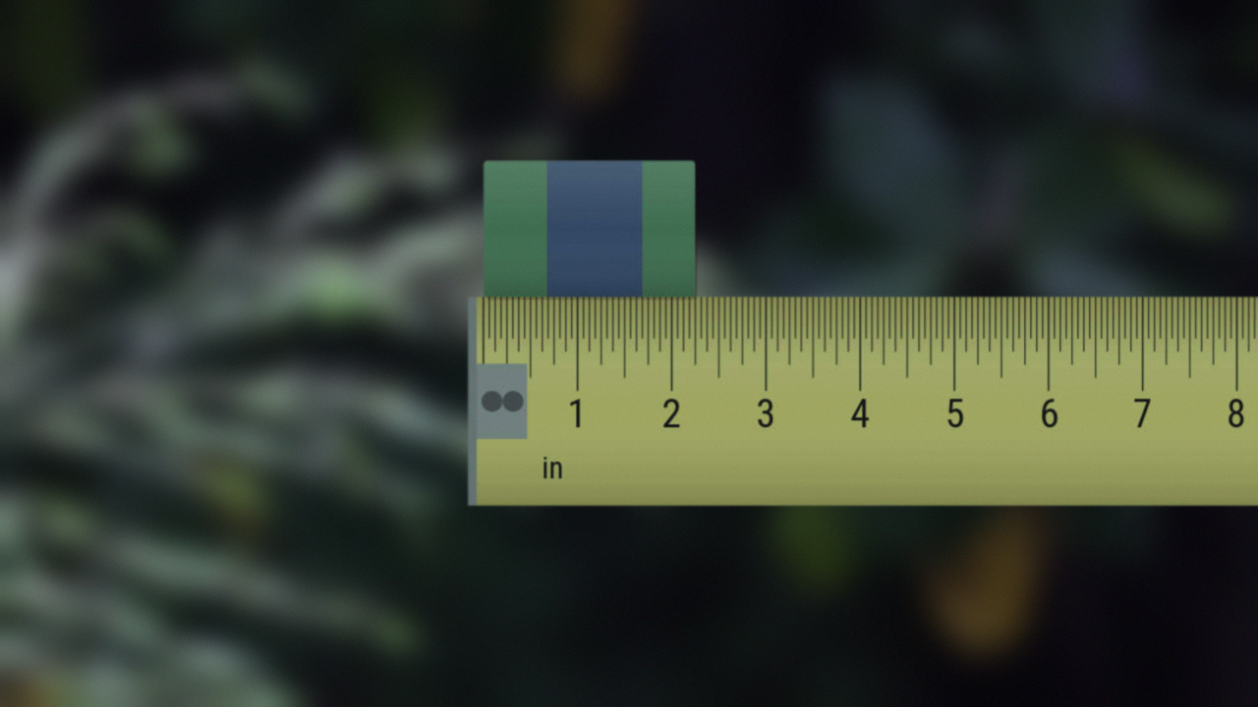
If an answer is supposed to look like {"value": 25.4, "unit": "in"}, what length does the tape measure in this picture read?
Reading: {"value": 2.25, "unit": "in"}
